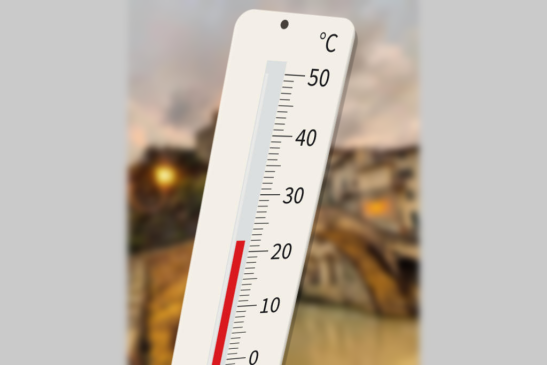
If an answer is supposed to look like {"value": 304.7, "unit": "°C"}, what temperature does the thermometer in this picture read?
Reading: {"value": 22, "unit": "°C"}
